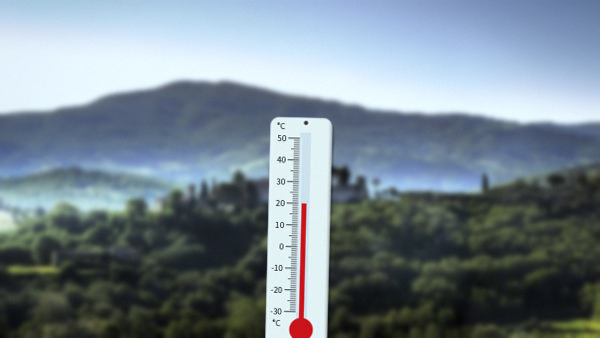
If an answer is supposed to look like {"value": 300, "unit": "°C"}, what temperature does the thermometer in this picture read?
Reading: {"value": 20, "unit": "°C"}
